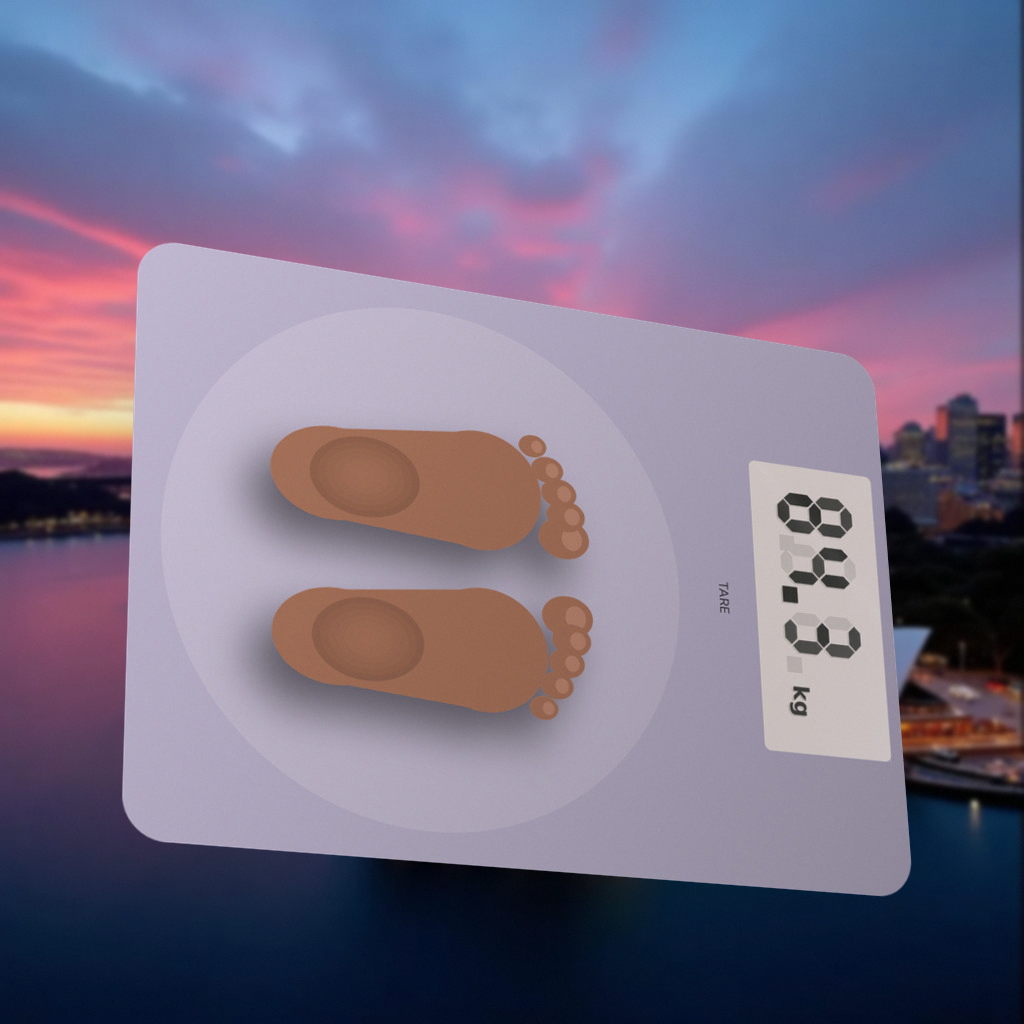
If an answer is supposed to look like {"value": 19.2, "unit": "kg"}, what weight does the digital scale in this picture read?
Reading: {"value": 84.3, "unit": "kg"}
